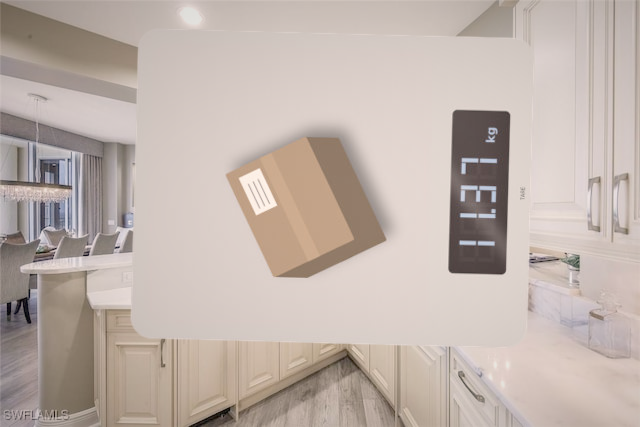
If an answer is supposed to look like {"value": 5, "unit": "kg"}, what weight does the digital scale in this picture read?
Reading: {"value": 11.37, "unit": "kg"}
